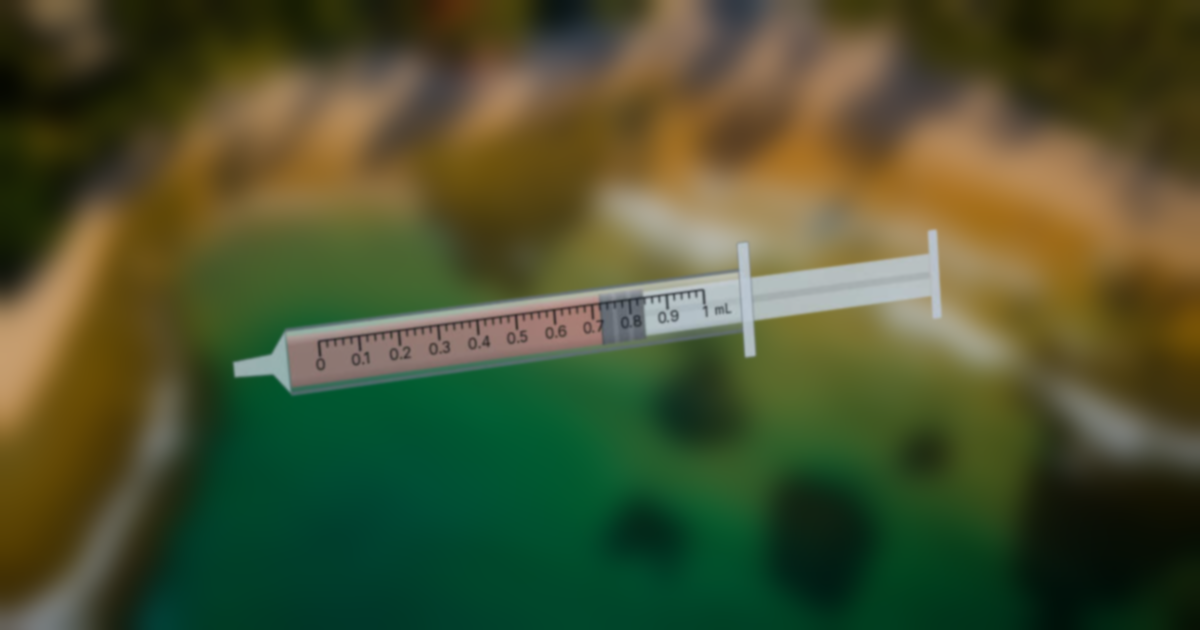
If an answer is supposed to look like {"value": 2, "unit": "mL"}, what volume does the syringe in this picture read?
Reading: {"value": 0.72, "unit": "mL"}
